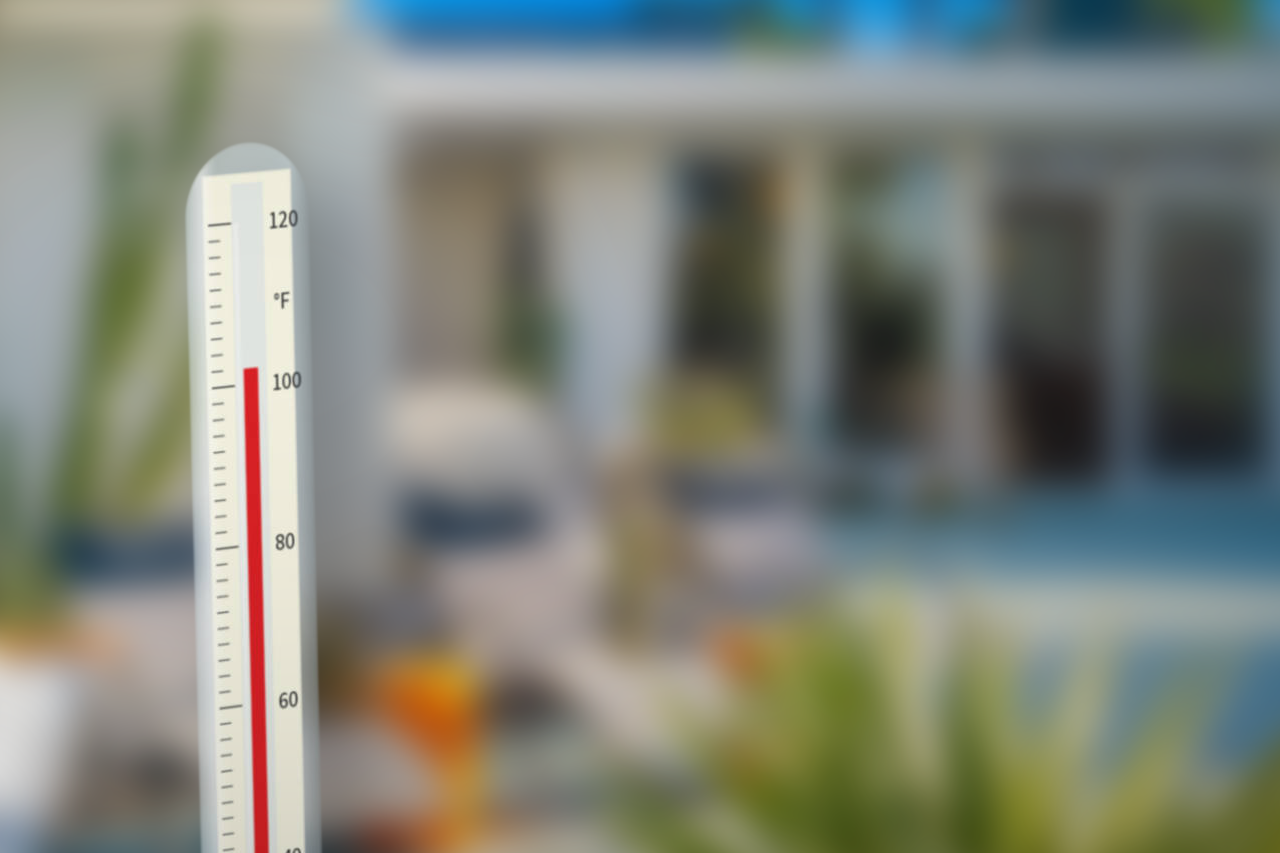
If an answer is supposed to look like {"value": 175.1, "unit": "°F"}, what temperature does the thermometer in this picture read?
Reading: {"value": 102, "unit": "°F"}
